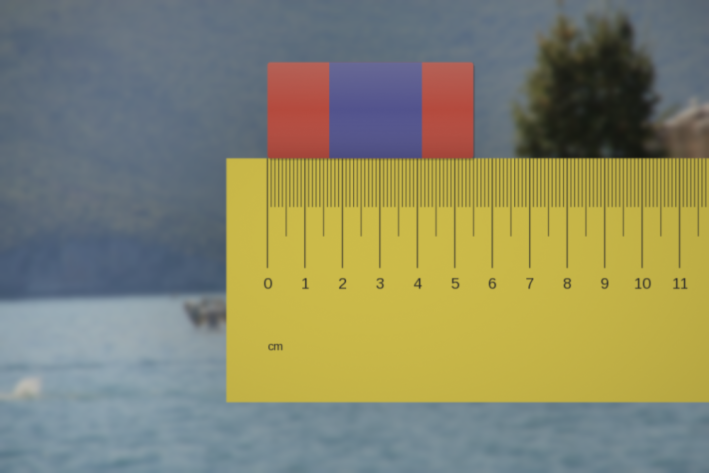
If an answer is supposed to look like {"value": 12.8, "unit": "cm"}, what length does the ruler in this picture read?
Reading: {"value": 5.5, "unit": "cm"}
